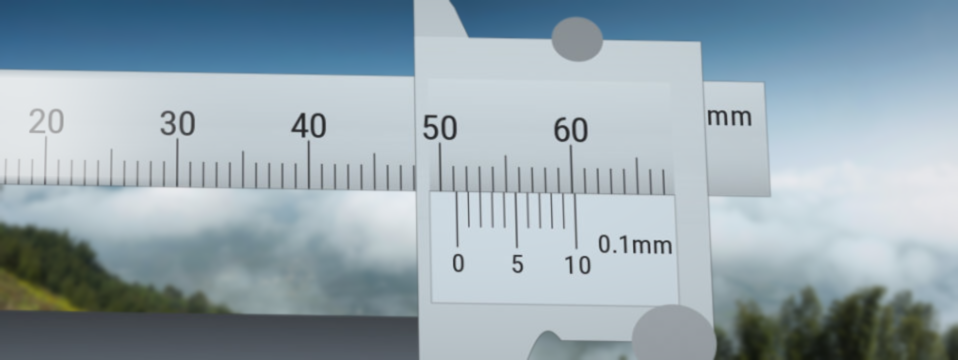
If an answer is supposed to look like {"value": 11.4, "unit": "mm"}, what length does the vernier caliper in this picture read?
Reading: {"value": 51.2, "unit": "mm"}
